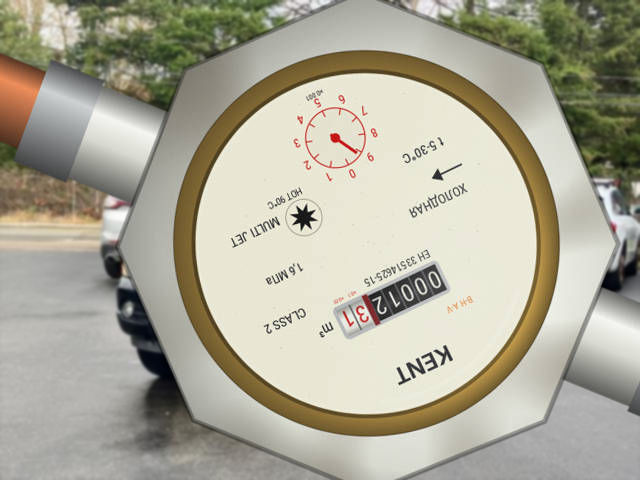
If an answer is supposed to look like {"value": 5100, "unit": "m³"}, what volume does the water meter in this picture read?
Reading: {"value": 12.309, "unit": "m³"}
